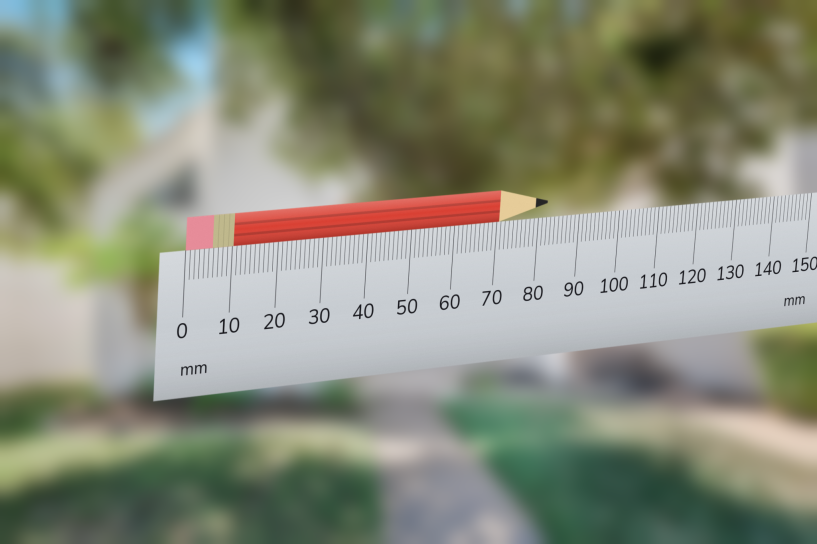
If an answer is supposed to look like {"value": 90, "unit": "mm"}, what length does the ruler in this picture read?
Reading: {"value": 82, "unit": "mm"}
